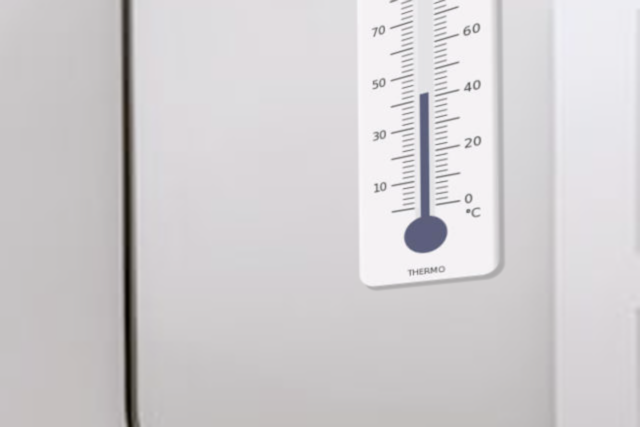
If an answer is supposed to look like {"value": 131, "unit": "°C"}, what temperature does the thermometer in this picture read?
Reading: {"value": 42, "unit": "°C"}
